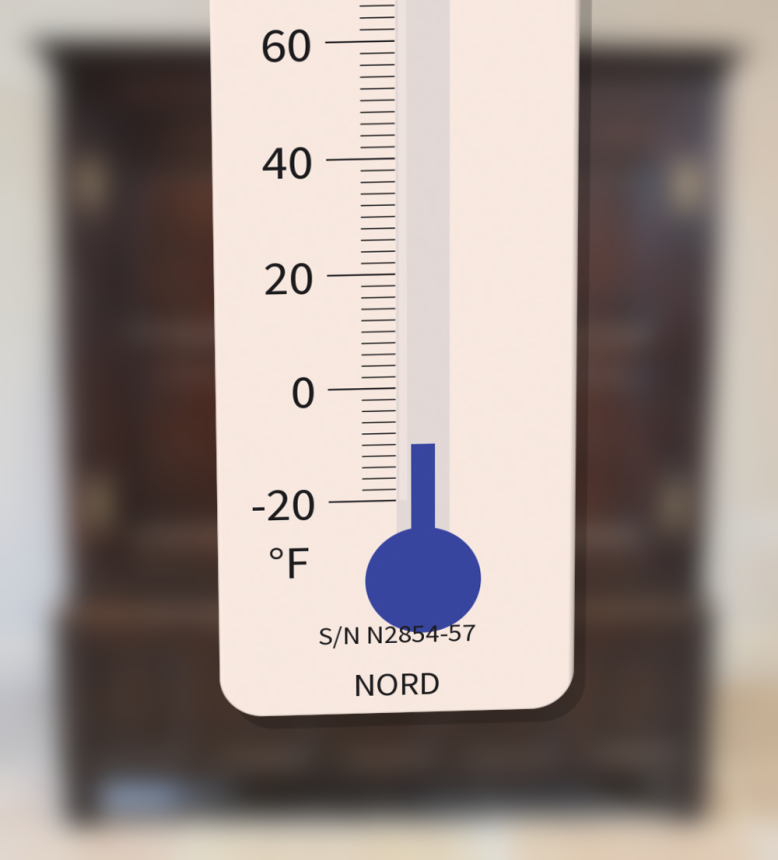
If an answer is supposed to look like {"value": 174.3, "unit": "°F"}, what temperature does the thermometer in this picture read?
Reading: {"value": -10, "unit": "°F"}
